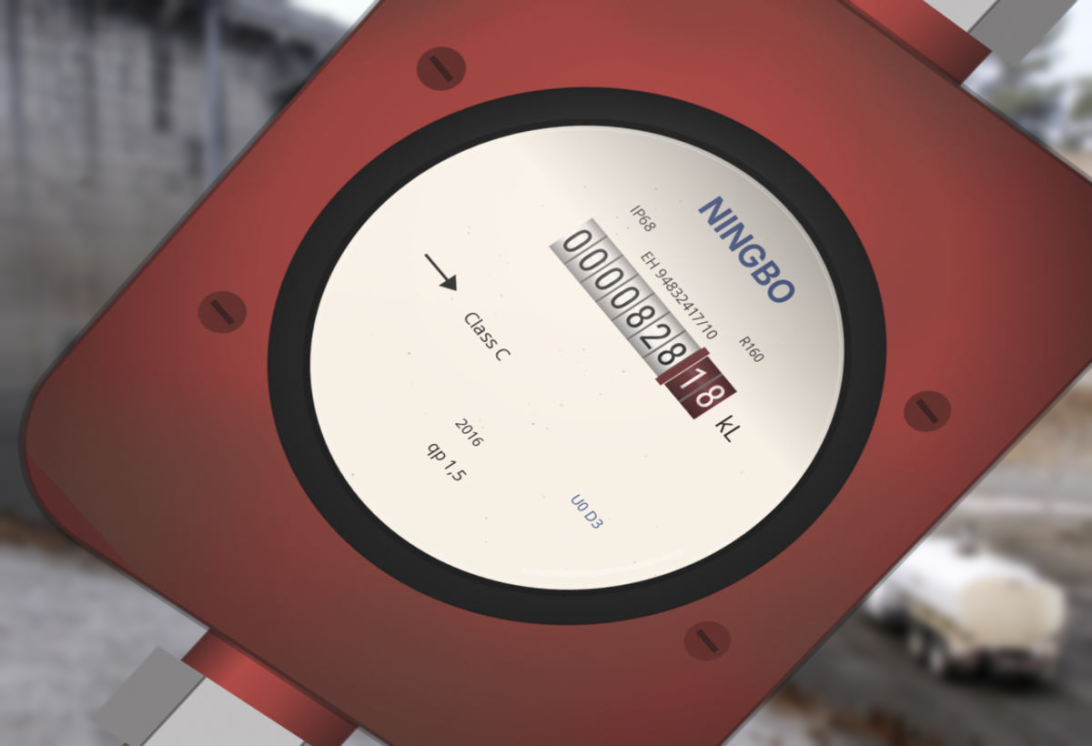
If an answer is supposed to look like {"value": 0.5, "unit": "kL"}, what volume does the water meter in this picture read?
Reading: {"value": 828.18, "unit": "kL"}
